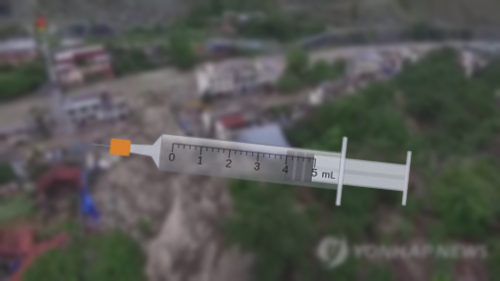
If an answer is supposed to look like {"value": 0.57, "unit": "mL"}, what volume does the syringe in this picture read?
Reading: {"value": 4, "unit": "mL"}
